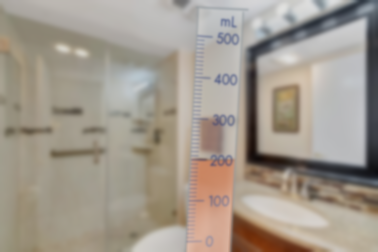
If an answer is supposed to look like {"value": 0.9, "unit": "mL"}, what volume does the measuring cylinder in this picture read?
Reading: {"value": 200, "unit": "mL"}
